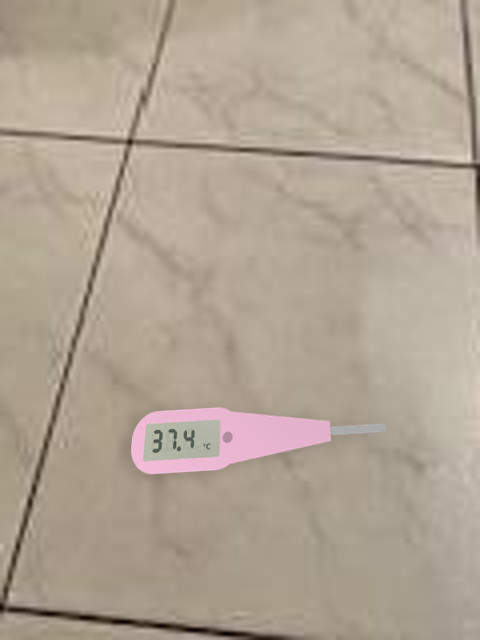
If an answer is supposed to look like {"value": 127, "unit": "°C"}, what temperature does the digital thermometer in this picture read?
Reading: {"value": 37.4, "unit": "°C"}
